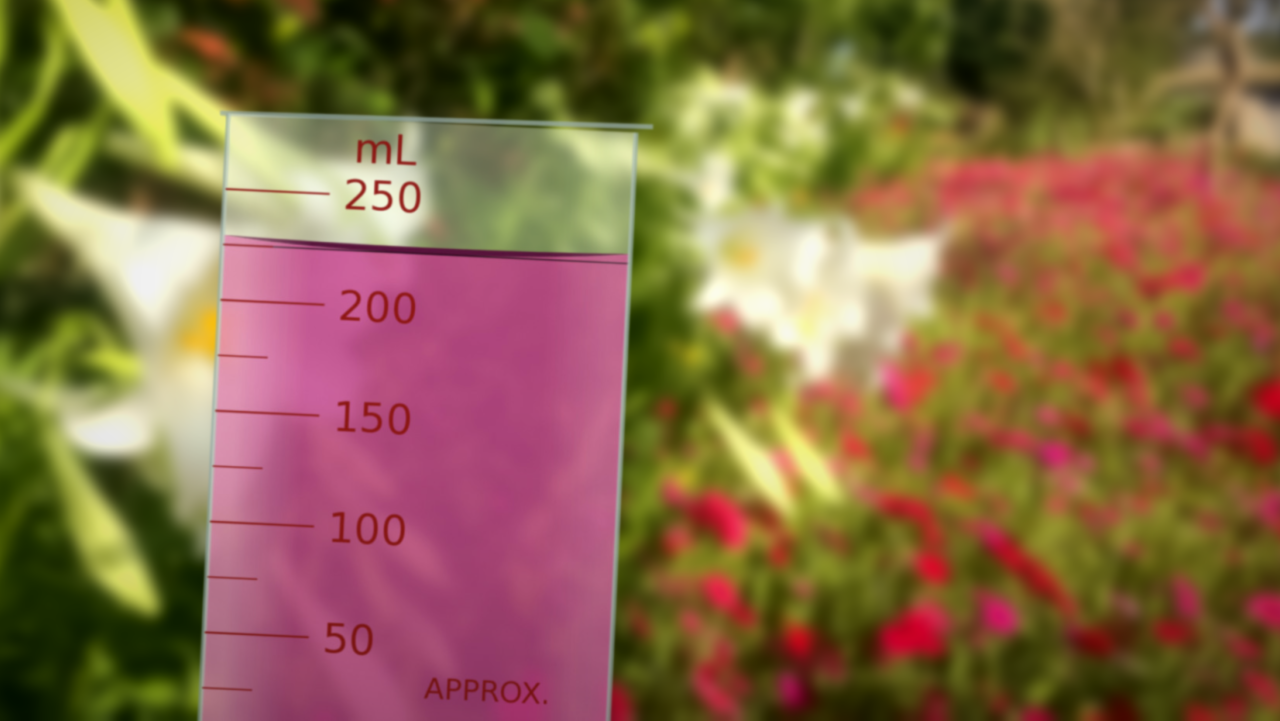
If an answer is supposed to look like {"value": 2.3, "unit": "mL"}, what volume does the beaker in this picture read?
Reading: {"value": 225, "unit": "mL"}
